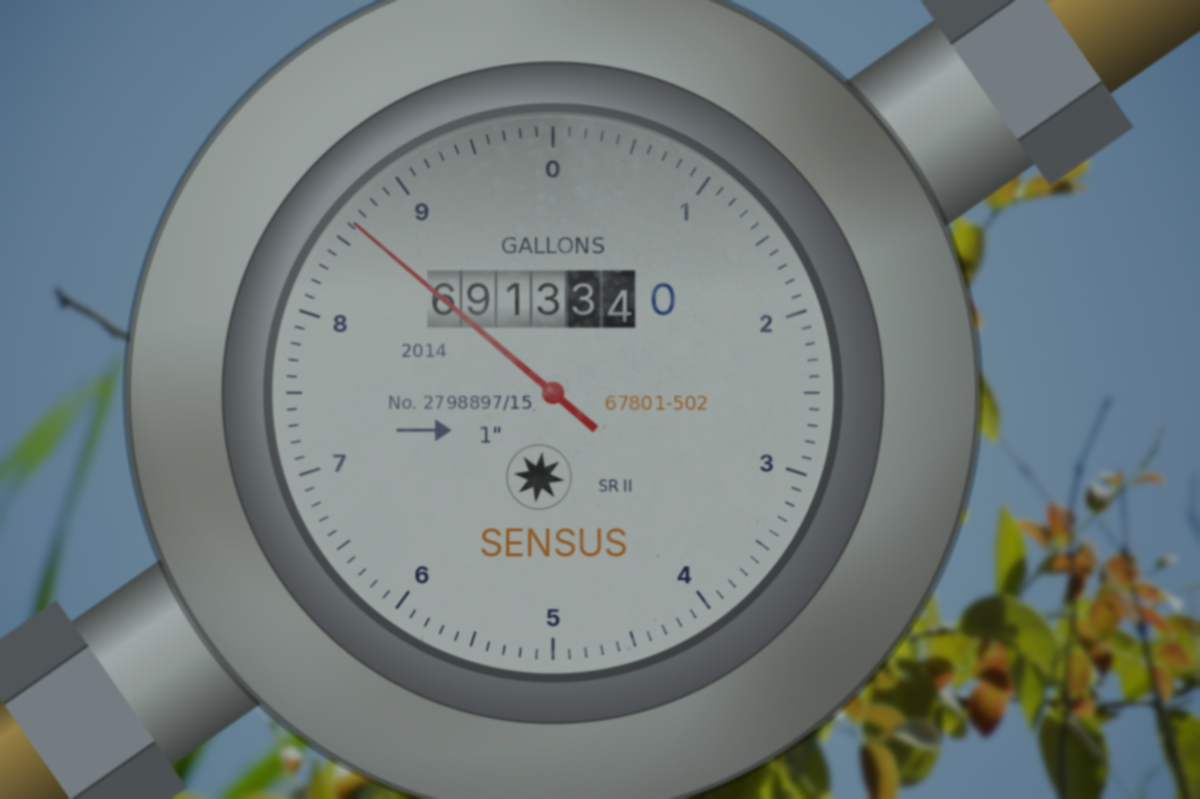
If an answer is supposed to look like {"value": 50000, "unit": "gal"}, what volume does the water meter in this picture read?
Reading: {"value": 6913338.6, "unit": "gal"}
